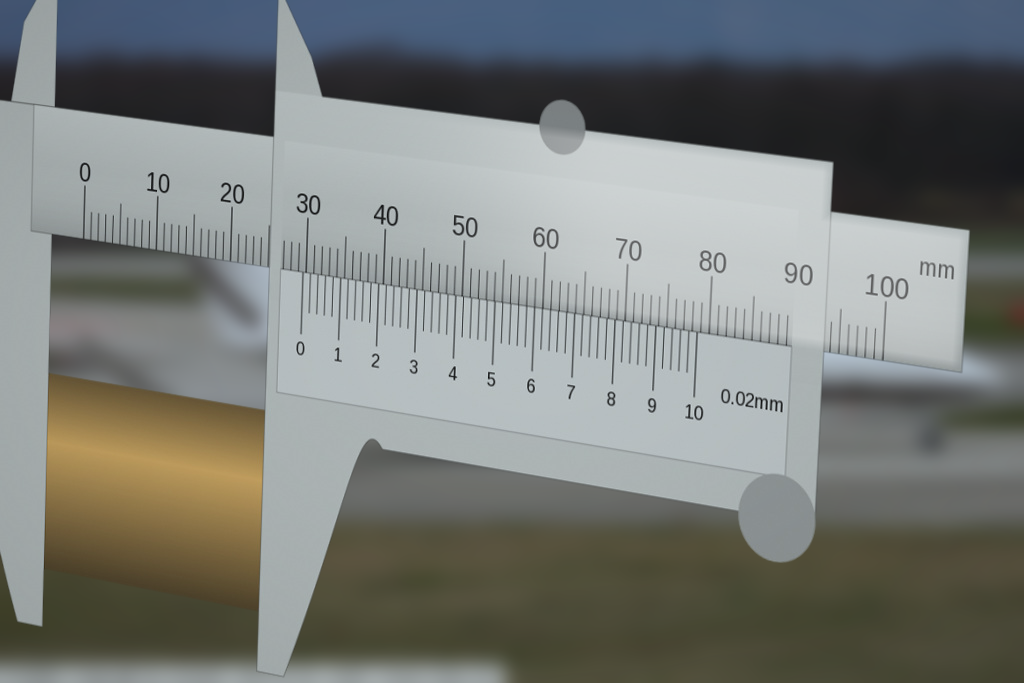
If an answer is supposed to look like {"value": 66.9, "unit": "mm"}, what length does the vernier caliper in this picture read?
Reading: {"value": 29.6, "unit": "mm"}
